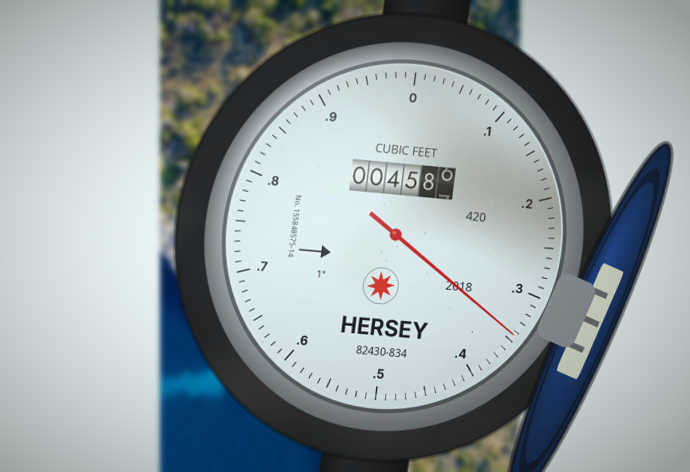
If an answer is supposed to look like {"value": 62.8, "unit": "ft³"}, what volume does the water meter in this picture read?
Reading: {"value": 4586.34, "unit": "ft³"}
